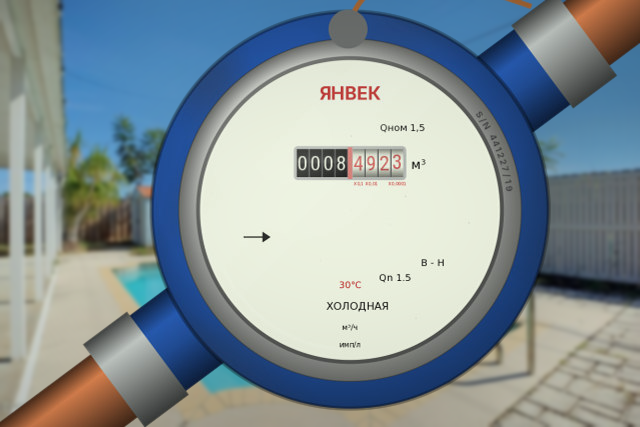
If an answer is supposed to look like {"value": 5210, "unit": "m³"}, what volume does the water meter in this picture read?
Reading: {"value": 8.4923, "unit": "m³"}
